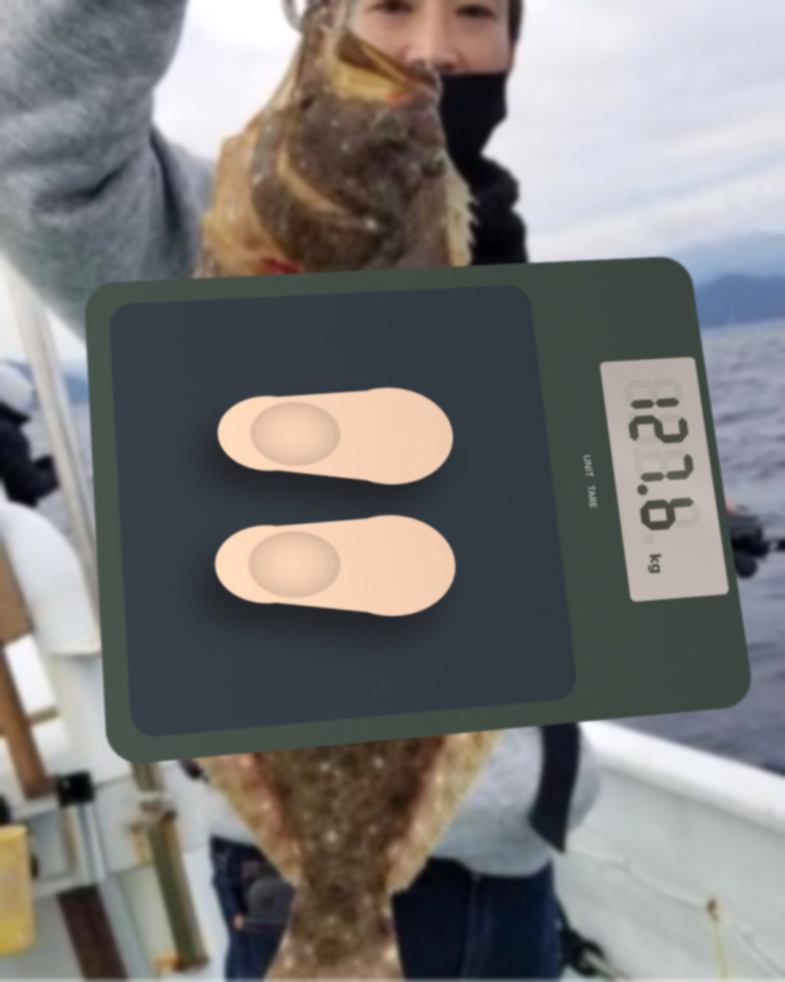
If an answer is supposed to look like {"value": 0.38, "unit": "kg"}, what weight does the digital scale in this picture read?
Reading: {"value": 127.6, "unit": "kg"}
